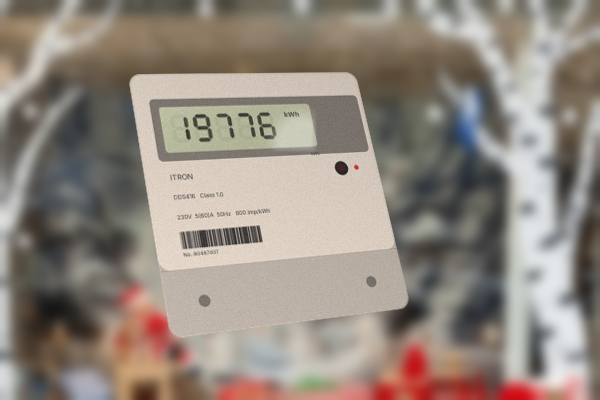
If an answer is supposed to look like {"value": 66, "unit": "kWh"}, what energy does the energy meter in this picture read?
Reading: {"value": 19776, "unit": "kWh"}
